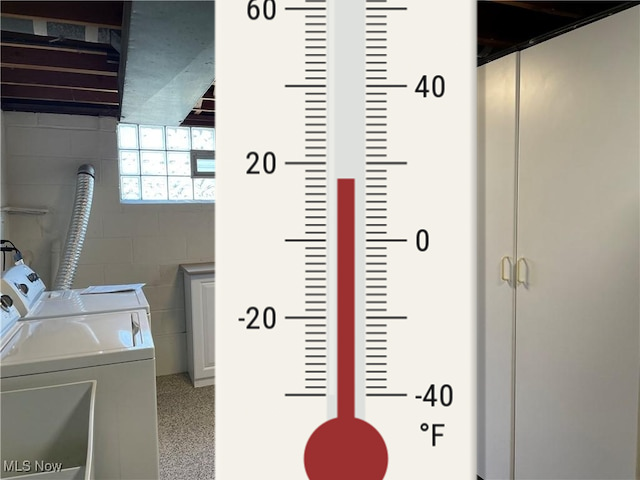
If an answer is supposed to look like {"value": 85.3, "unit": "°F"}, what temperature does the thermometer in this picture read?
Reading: {"value": 16, "unit": "°F"}
